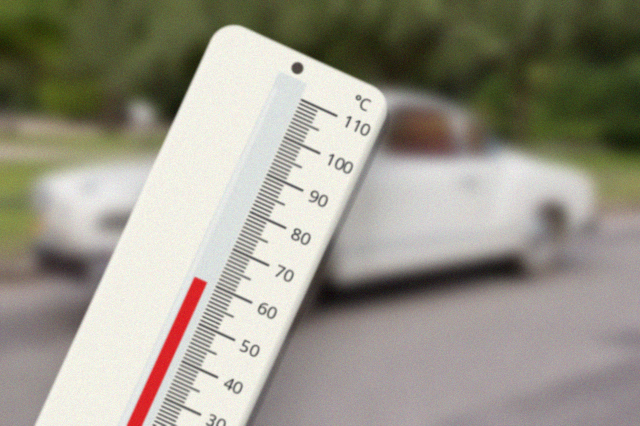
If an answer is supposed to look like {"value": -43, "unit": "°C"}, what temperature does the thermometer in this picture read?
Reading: {"value": 60, "unit": "°C"}
